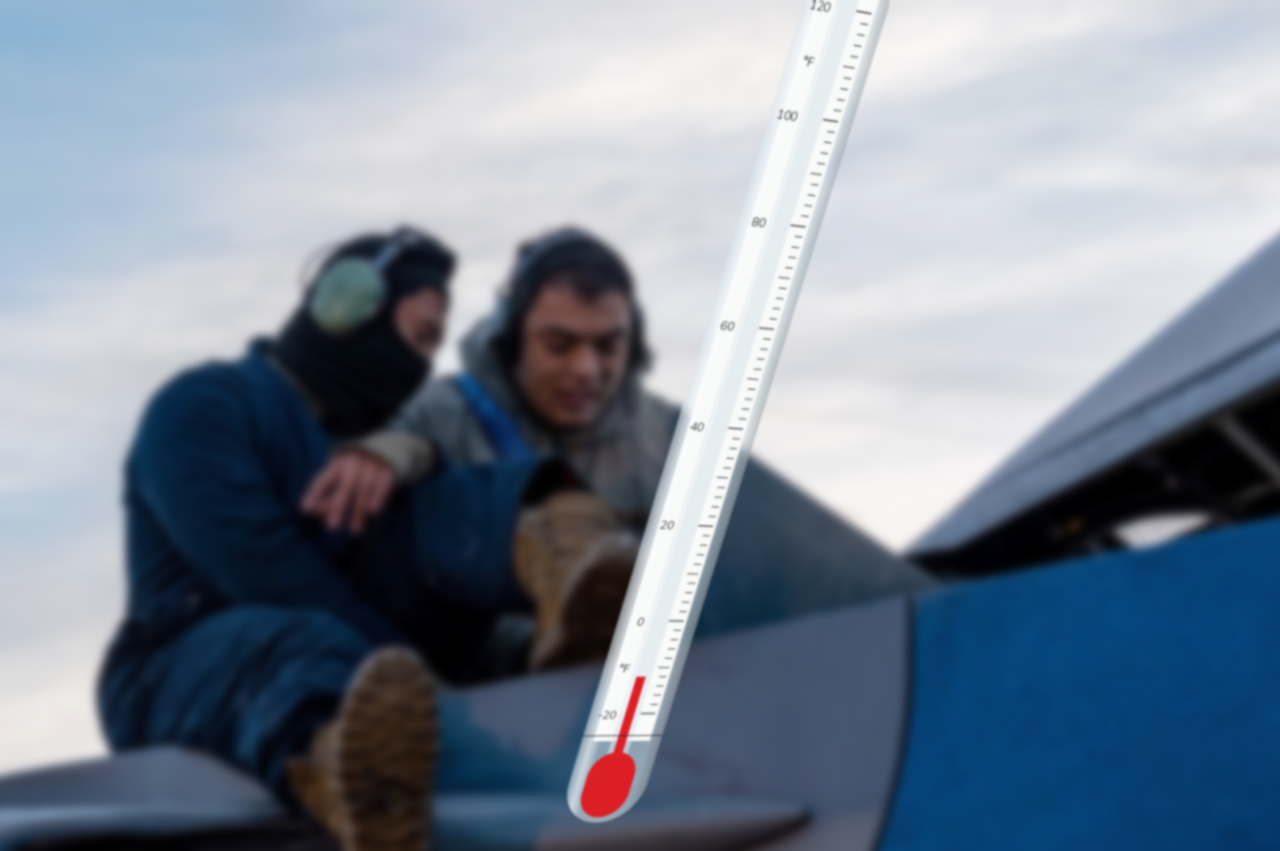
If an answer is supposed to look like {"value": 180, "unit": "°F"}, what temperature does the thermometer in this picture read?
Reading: {"value": -12, "unit": "°F"}
